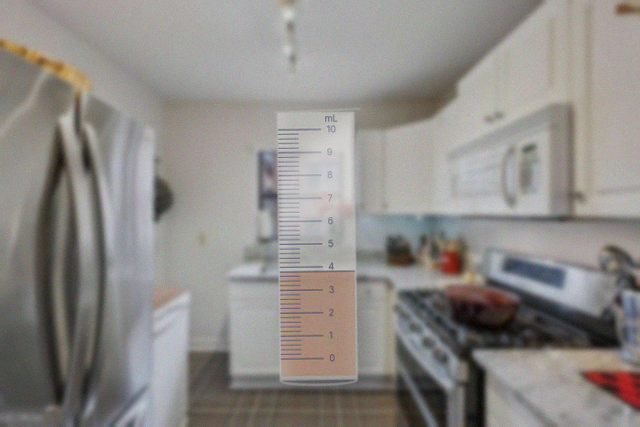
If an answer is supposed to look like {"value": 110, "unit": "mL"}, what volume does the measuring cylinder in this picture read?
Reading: {"value": 3.8, "unit": "mL"}
